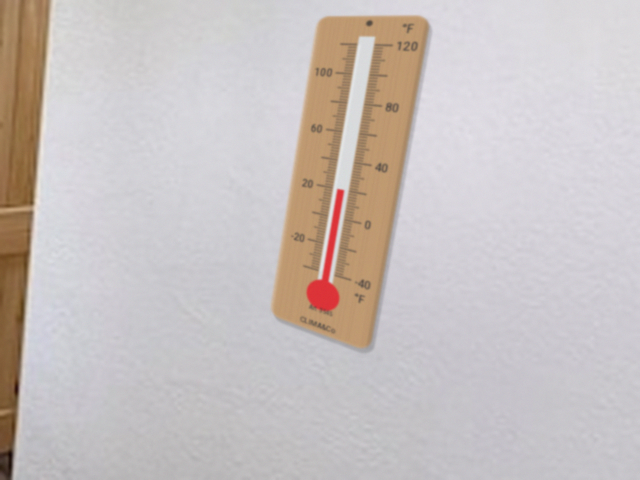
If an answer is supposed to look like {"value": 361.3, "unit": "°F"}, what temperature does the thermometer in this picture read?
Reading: {"value": 20, "unit": "°F"}
